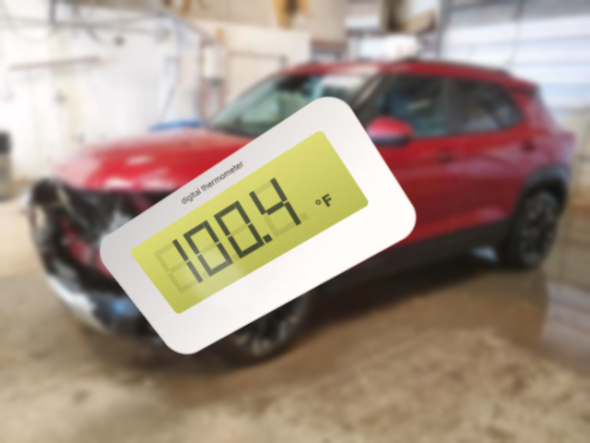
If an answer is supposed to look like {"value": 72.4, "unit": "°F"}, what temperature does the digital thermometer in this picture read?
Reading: {"value": 100.4, "unit": "°F"}
